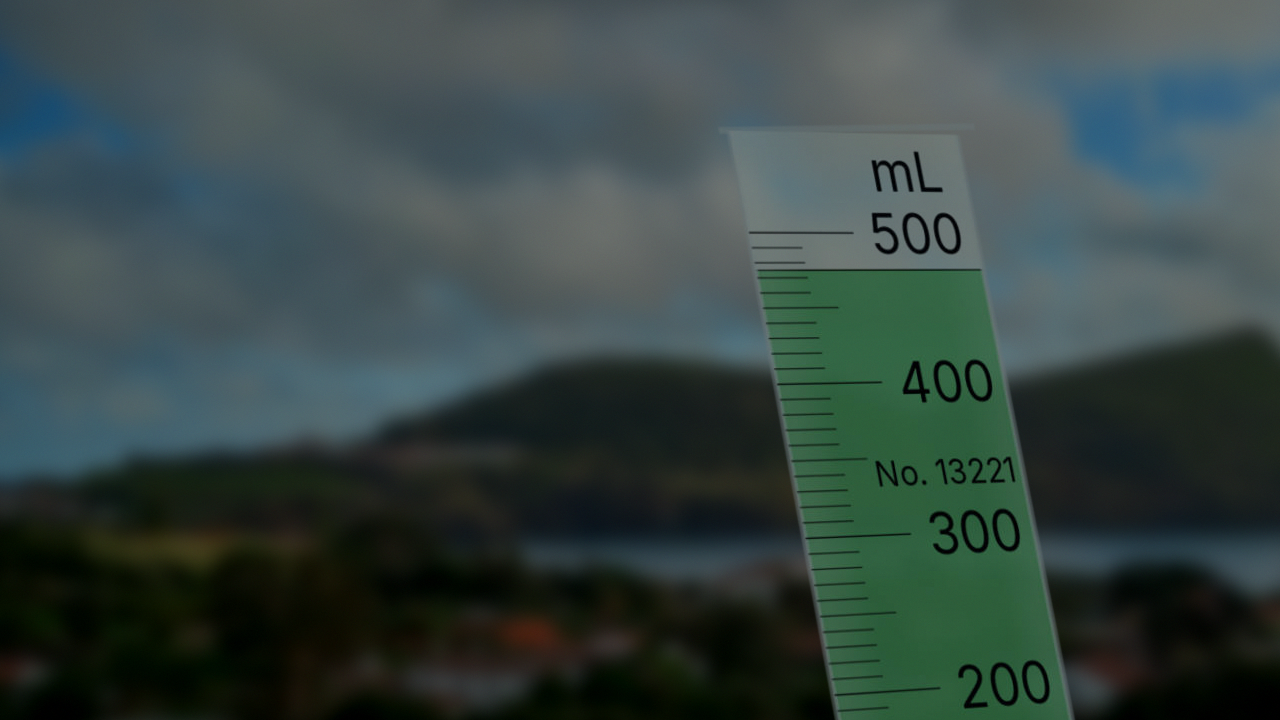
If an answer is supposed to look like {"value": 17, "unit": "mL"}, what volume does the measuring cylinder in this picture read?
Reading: {"value": 475, "unit": "mL"}
